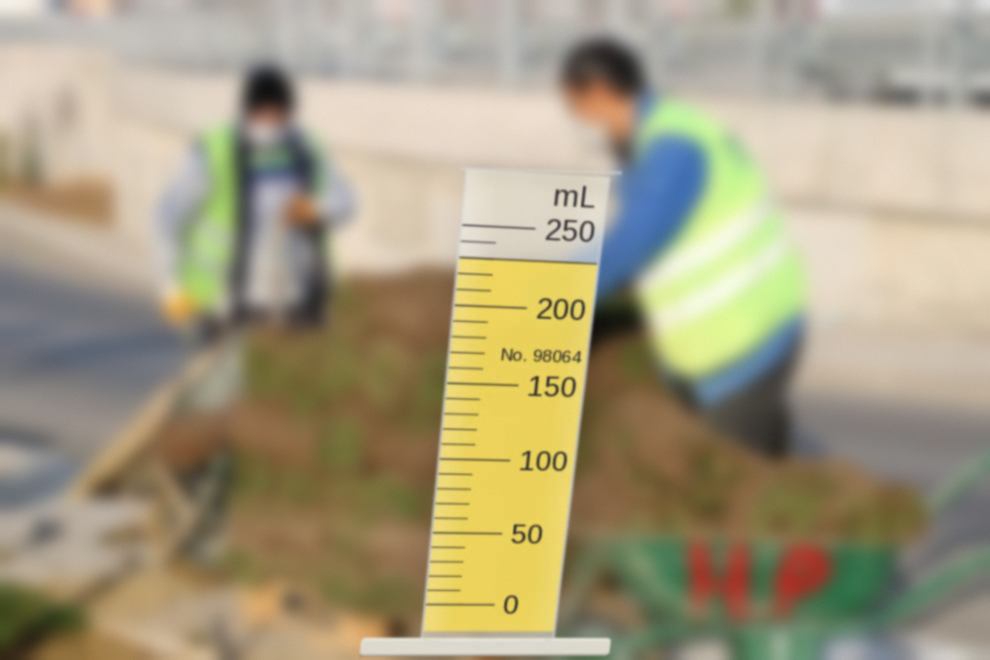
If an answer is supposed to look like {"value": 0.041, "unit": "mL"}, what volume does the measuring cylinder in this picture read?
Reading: {"value": 230, "unit": "mL"}
